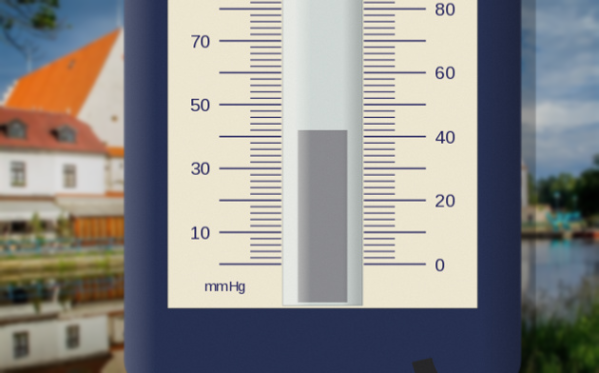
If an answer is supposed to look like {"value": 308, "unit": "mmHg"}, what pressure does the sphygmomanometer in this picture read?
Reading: {"value": 42, "unit": "mmHg"}
